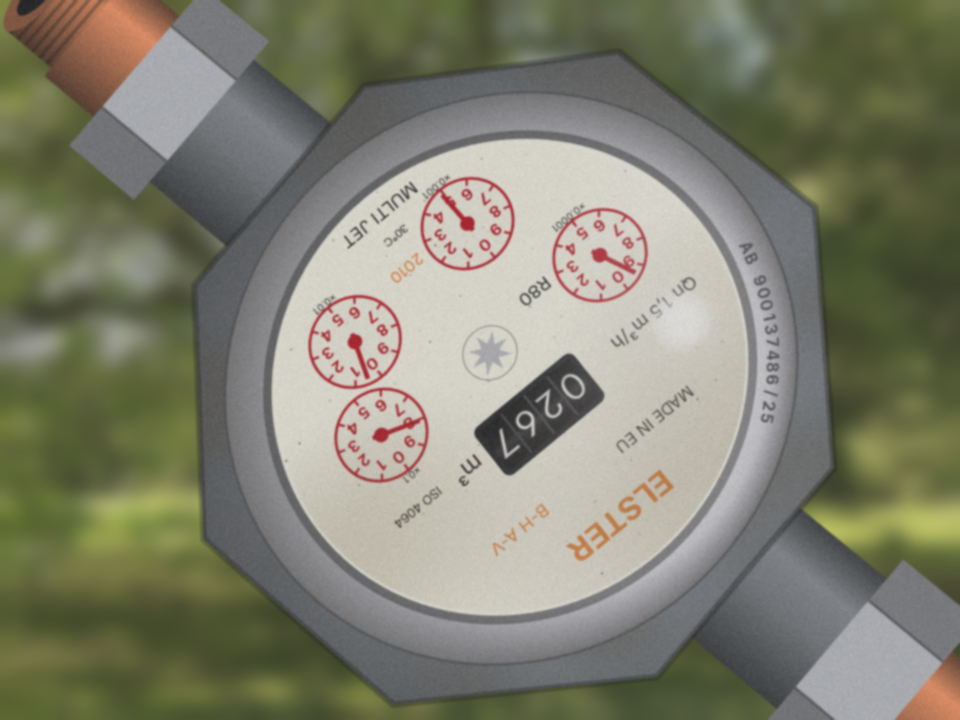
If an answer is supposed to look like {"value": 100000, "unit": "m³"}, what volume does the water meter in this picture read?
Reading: {"value": 267.8049, "unit": "m³"}
